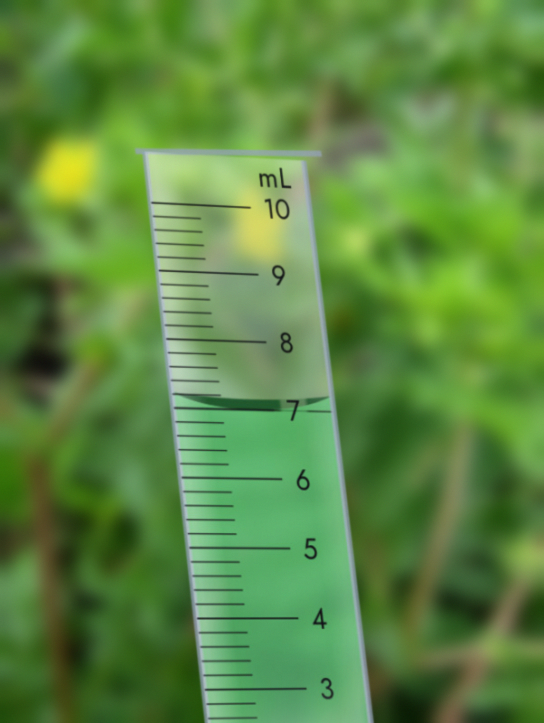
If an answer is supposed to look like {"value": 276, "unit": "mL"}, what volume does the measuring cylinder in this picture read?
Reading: {"value": 7, "unit": "mL"}
